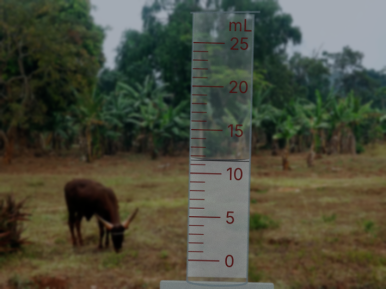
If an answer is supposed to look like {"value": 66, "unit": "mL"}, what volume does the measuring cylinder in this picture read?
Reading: {"value": 11.5, "unit": "mL"}
